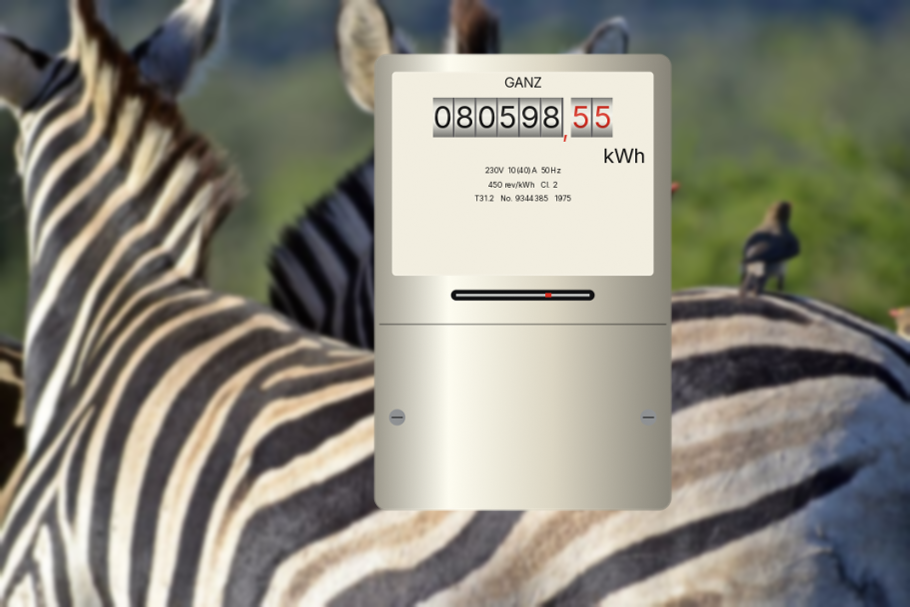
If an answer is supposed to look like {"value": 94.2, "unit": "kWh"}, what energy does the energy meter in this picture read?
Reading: {"value": 80598.55, "unit": "kWh"}
